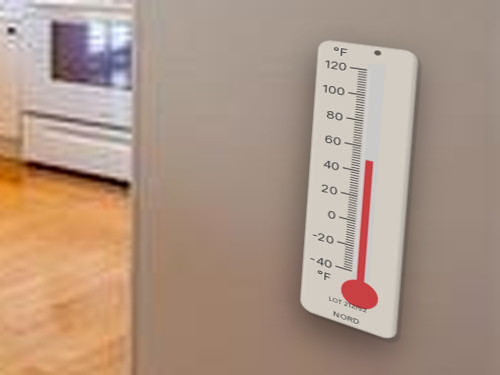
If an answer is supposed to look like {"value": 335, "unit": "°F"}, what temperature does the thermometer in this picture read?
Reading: {"value": 50, "unit": "°F"}
